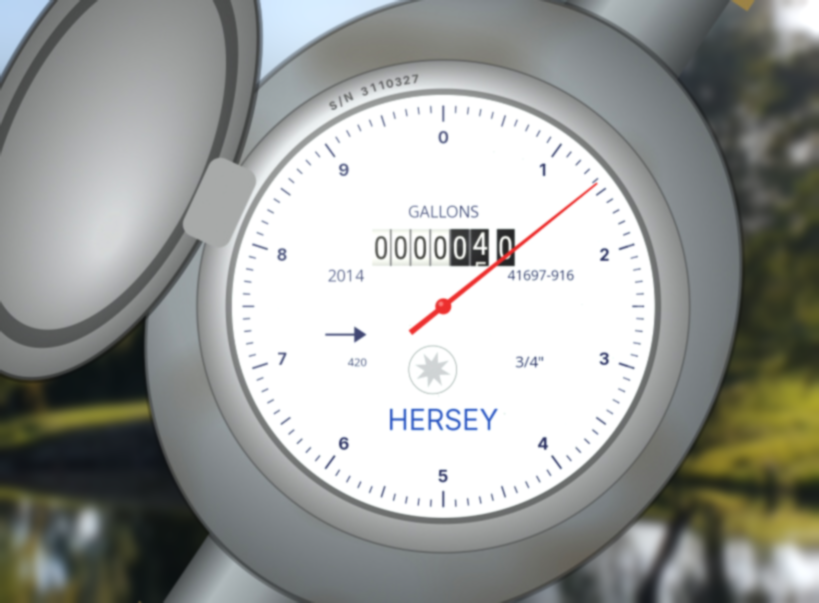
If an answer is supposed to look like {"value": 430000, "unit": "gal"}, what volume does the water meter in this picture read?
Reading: {"value": 41.4, "unit": "gal"}
